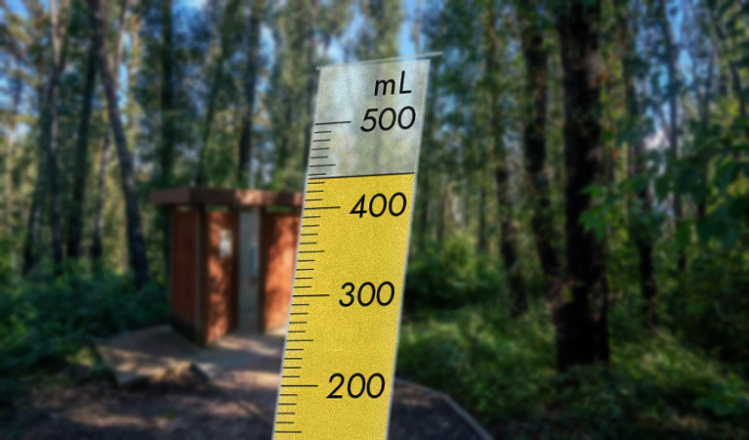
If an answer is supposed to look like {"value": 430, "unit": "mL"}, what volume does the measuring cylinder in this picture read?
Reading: {"value": 435, "unit": "mL"}
